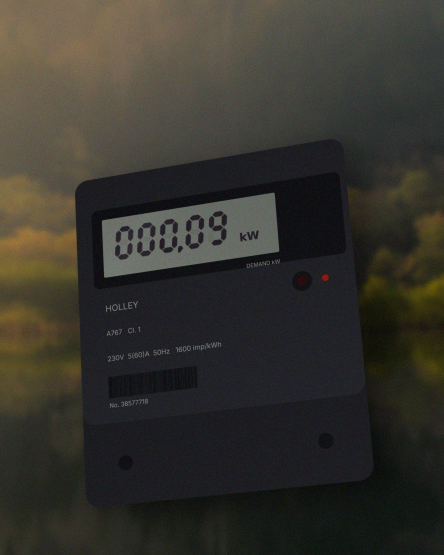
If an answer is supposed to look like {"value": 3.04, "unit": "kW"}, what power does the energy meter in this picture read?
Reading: {"value": 0.09, "unit": "kW"}
